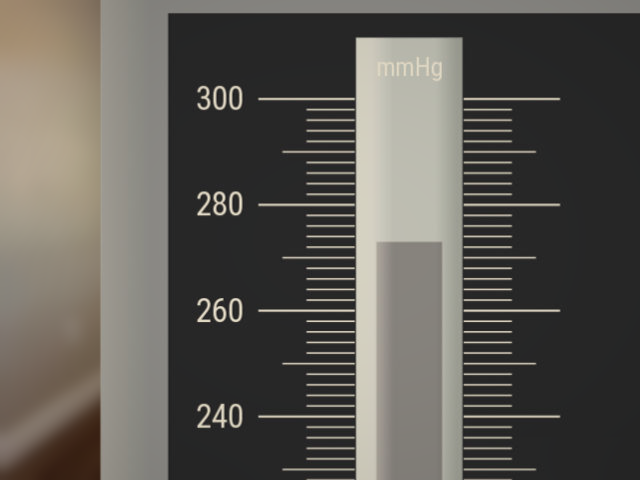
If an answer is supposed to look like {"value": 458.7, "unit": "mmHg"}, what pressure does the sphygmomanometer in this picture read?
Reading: {"value": 273, "unit": "mmHg"}
